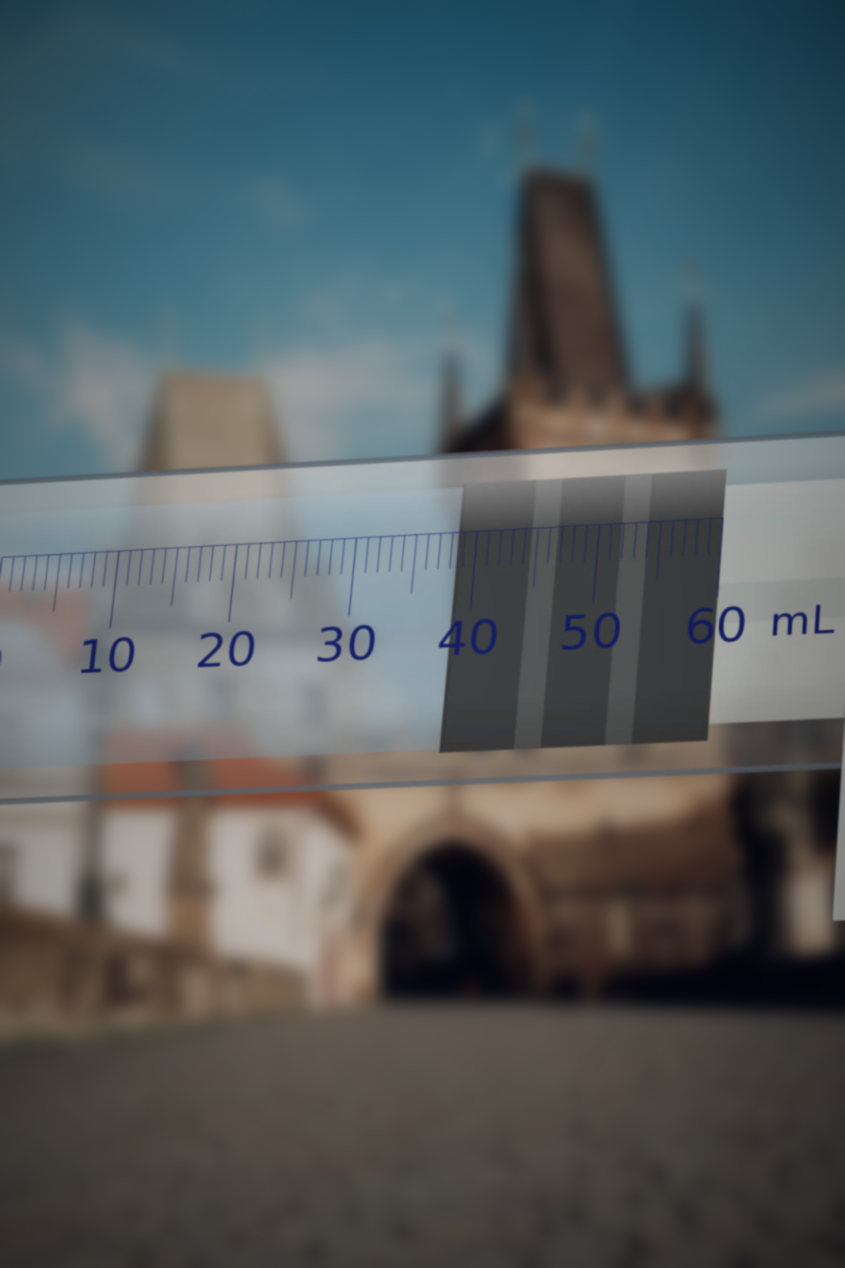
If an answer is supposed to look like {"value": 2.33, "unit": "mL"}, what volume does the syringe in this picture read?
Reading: {"value": 38.5, "unit": "mL"}
